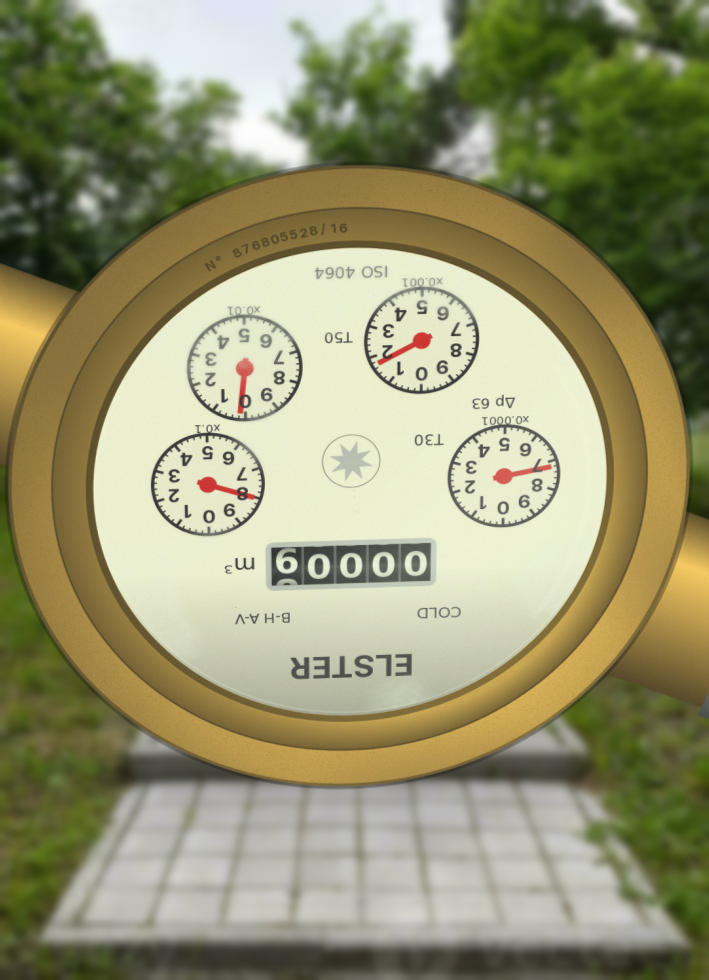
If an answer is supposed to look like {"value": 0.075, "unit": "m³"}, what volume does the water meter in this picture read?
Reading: {"value": 8.8017, "unit": "m³"}
